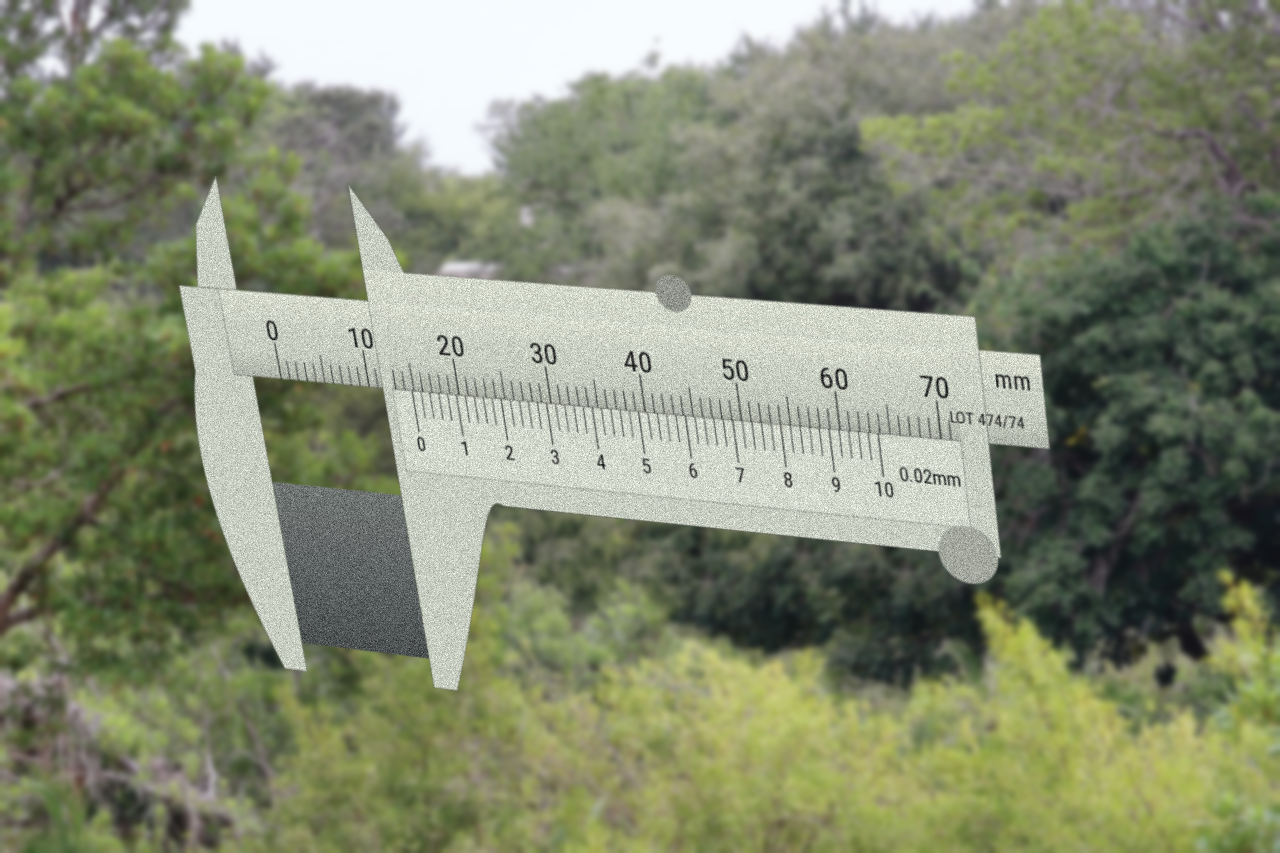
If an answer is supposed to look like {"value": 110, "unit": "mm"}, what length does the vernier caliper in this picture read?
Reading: {"value": 14.8, "unit": "mm"}
